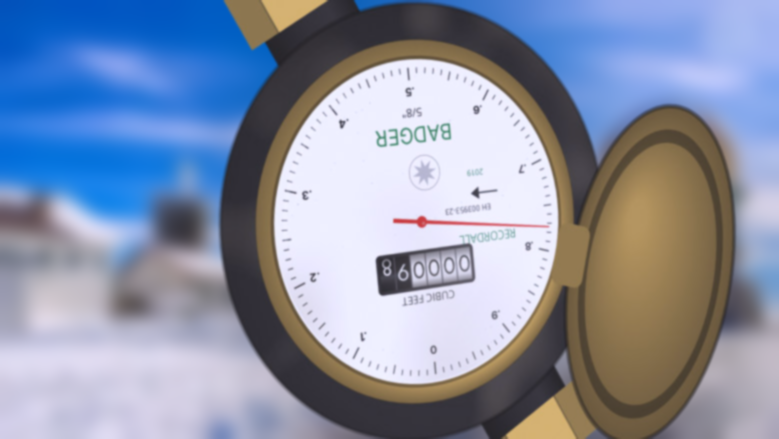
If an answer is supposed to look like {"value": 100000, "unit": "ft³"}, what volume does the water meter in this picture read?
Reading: {"value": 97.77, "unit": "ft³"}
